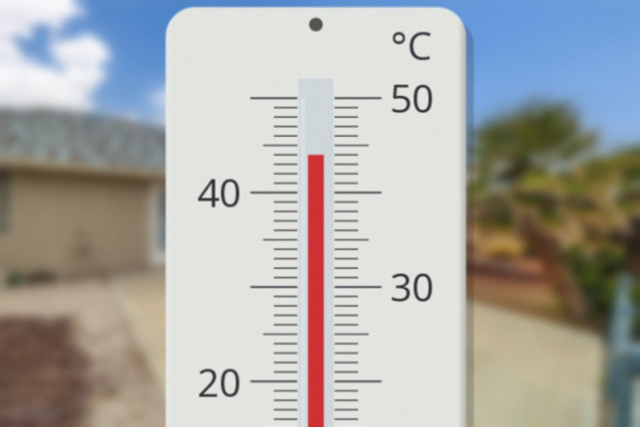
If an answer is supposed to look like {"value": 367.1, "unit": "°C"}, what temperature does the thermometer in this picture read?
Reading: {"value": 44, "unit": "°C"}
